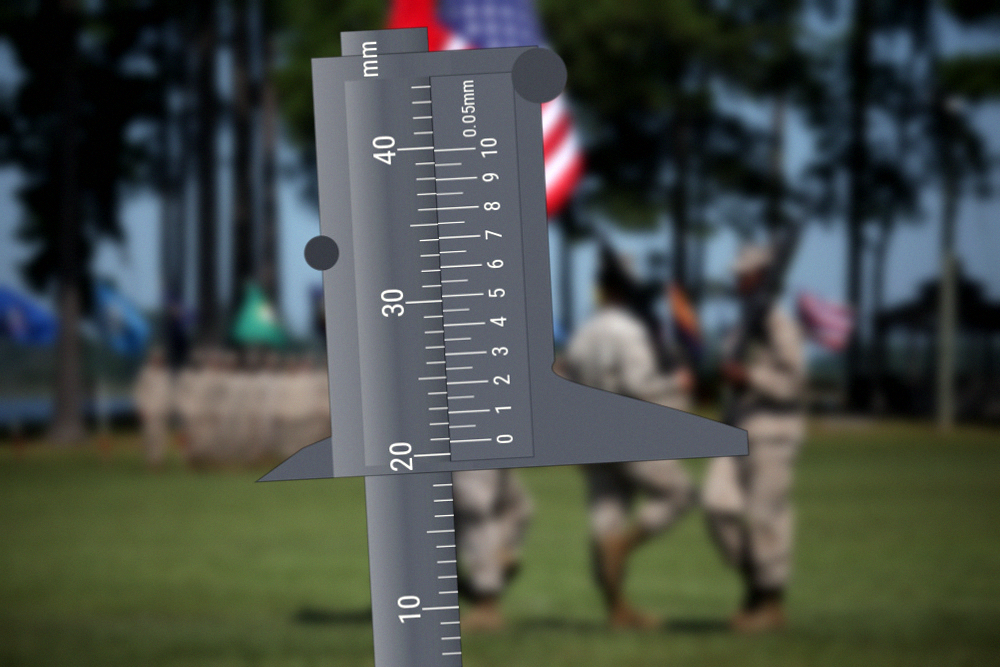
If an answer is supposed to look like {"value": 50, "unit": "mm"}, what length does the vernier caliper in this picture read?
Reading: {"value": 20.8, "unit": "mm"}
